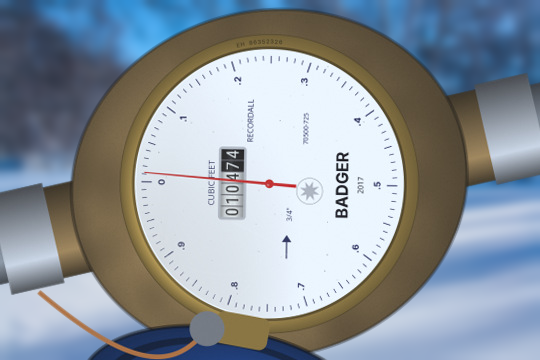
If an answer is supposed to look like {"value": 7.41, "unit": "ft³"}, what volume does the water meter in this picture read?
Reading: {"value": 10474.01, "unit": "ft³"}
